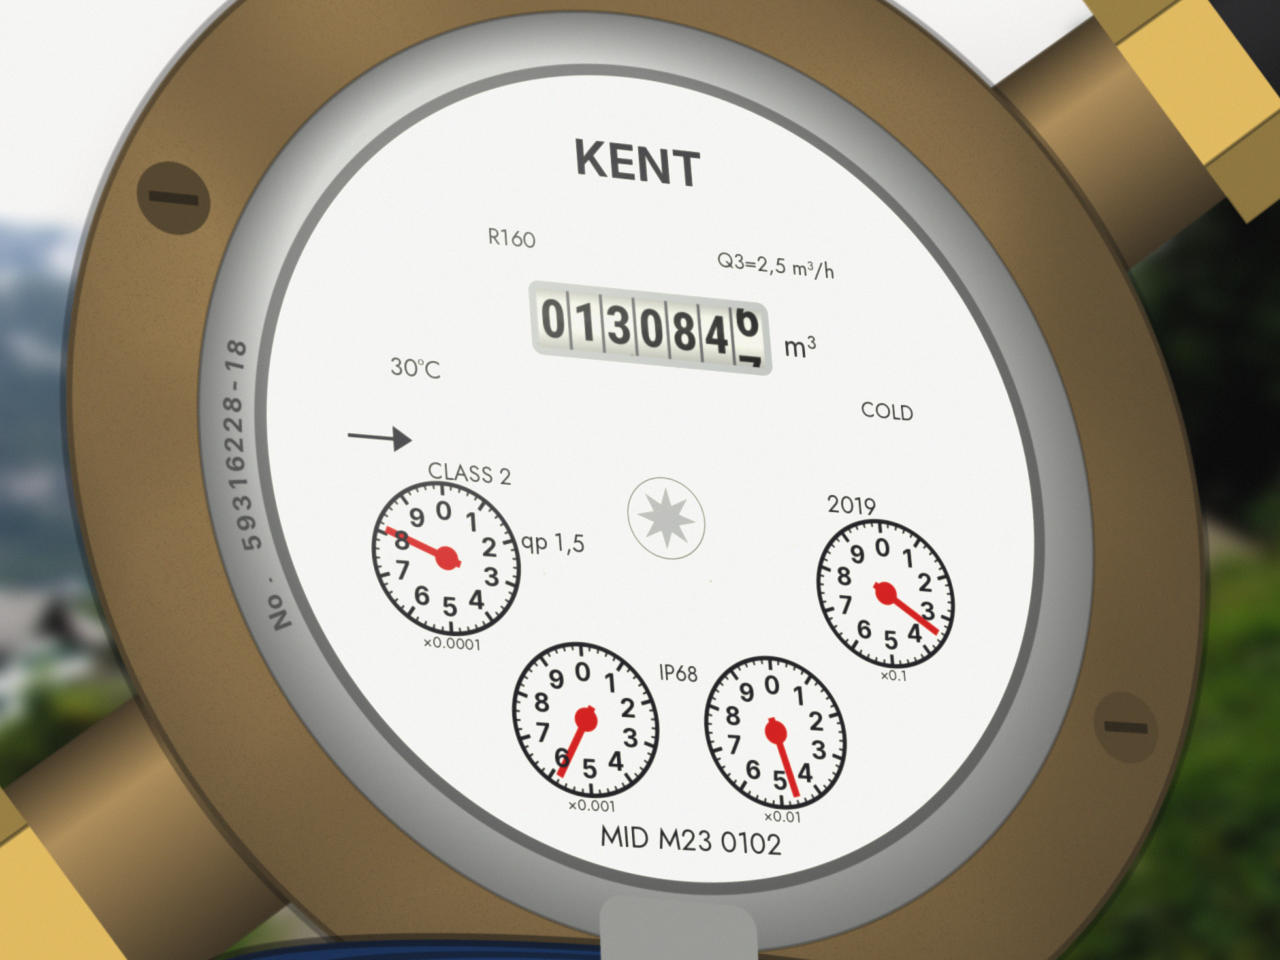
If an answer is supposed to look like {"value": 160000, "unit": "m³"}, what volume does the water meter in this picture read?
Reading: {"value": 130846.3458, "unit": "m³"}
